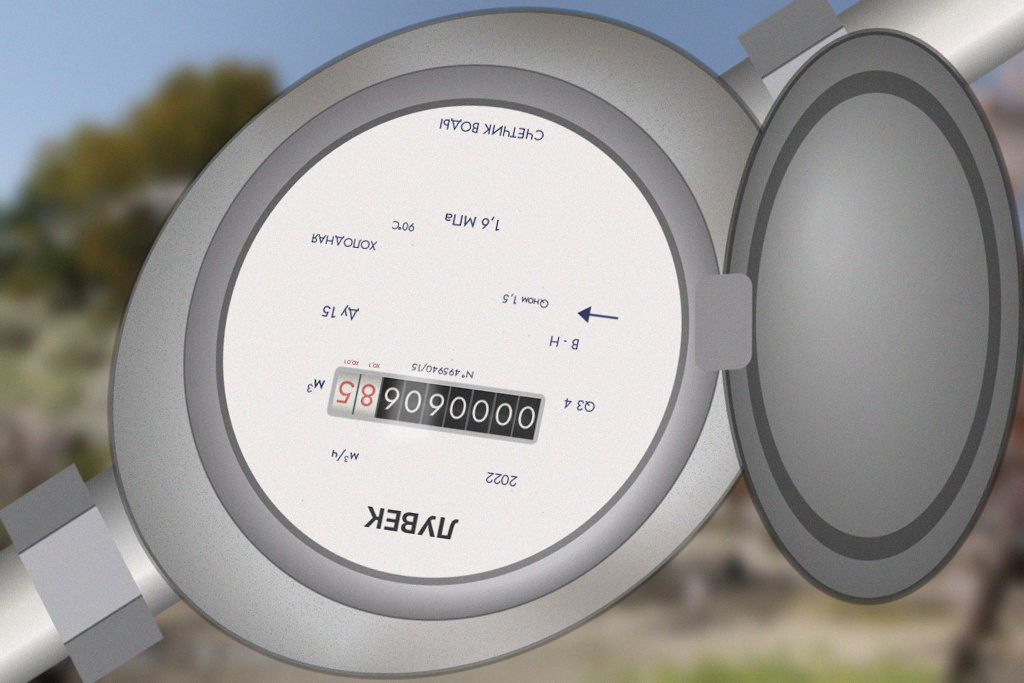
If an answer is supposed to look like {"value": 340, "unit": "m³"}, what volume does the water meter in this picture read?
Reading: {"value": 606.85, "unit": "m³"}
